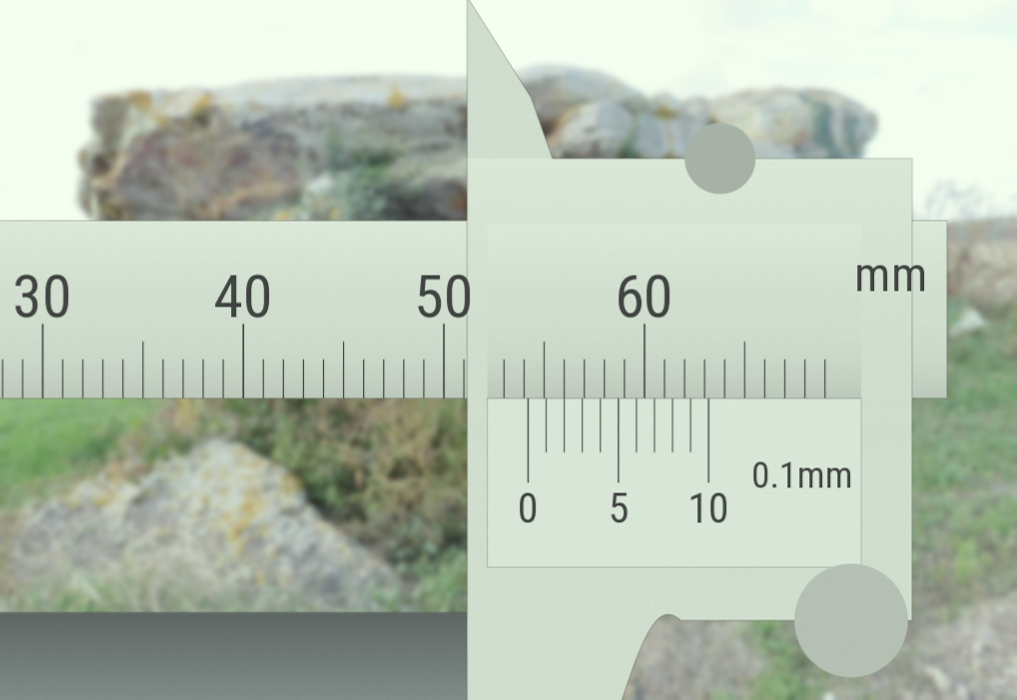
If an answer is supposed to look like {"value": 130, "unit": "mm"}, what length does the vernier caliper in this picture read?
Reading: {"value": 54.2, "unit": "mm"}
